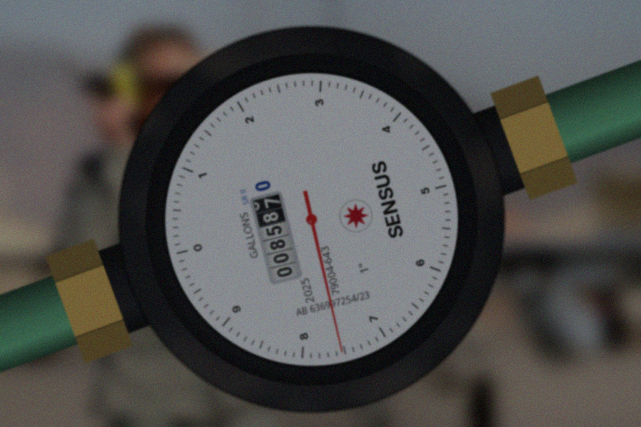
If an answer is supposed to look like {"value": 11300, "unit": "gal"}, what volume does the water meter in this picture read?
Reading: {"value": 85867.5, "unit": "gal"}
